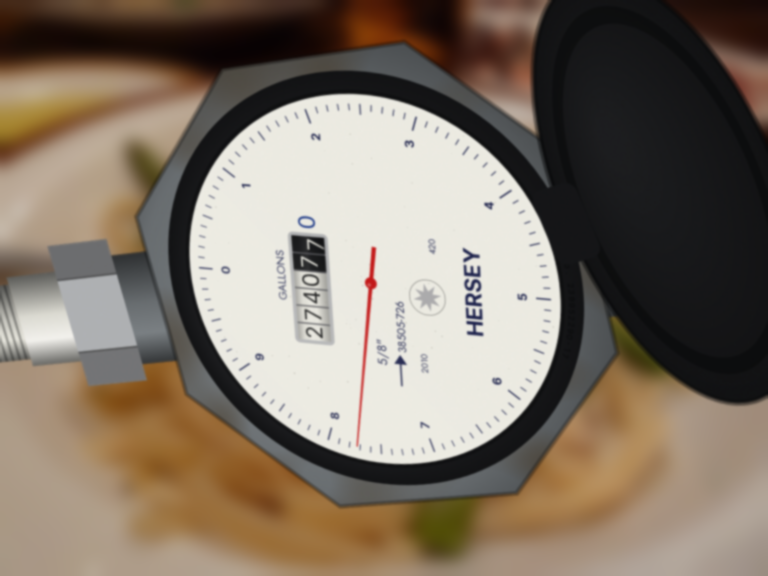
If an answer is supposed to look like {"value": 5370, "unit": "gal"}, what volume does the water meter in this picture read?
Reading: {"value": 2740767.7, "unit": "gal"}
